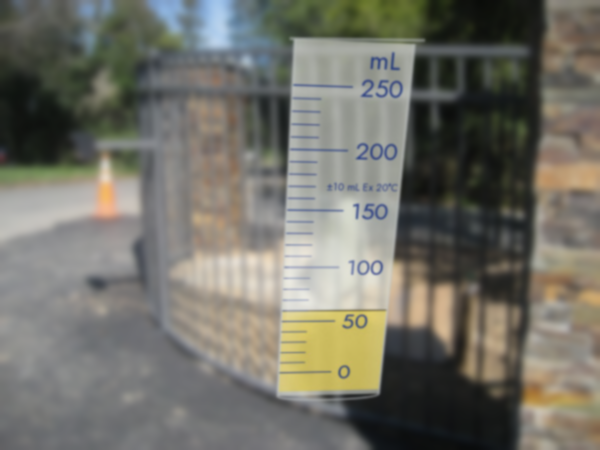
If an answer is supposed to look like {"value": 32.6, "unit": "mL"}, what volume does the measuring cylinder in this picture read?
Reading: {"value": 60, "unit": "mL"}
